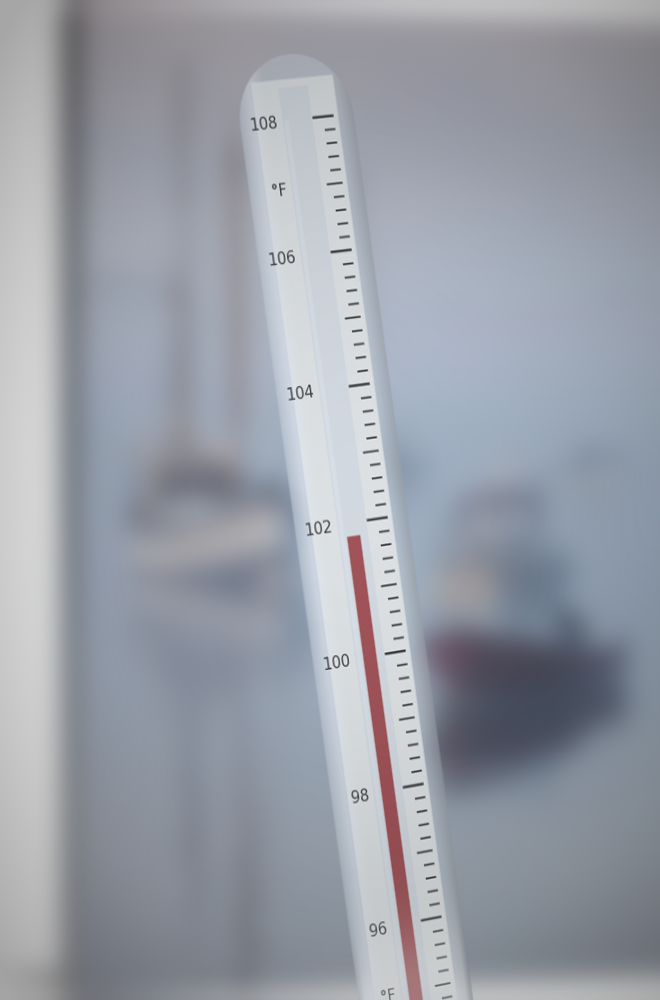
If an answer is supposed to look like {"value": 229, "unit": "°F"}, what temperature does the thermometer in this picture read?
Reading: {"value": 101.8, "unit": "°F"}
